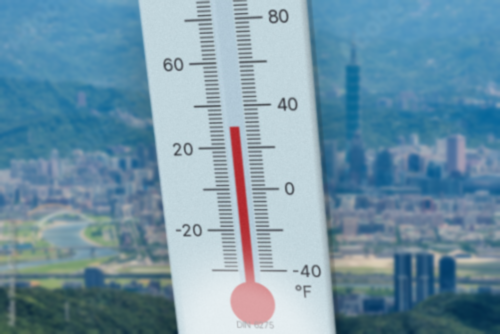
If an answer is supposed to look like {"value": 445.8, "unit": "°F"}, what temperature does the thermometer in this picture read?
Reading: {"value": 30, "unit": "°F"}
